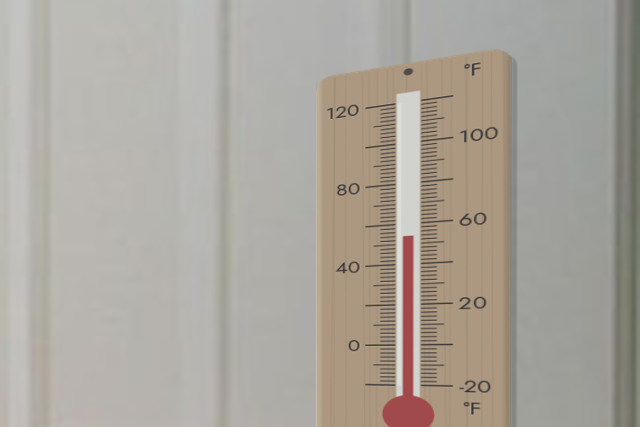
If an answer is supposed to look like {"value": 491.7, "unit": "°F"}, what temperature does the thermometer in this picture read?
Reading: {"value": 54, "unit": "°F"}
